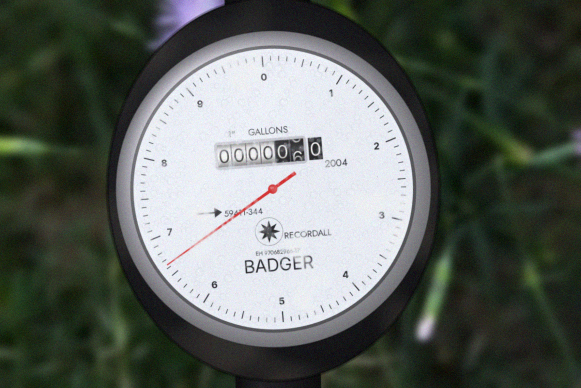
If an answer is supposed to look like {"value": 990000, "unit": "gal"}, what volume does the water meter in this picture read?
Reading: {"value": 56.6, "unit": "gal"}
